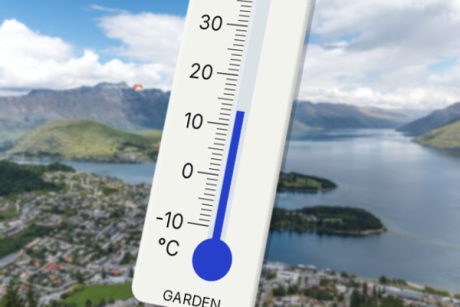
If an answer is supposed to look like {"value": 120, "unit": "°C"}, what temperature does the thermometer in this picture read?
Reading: {"value": 13, "unit": "°C"}
